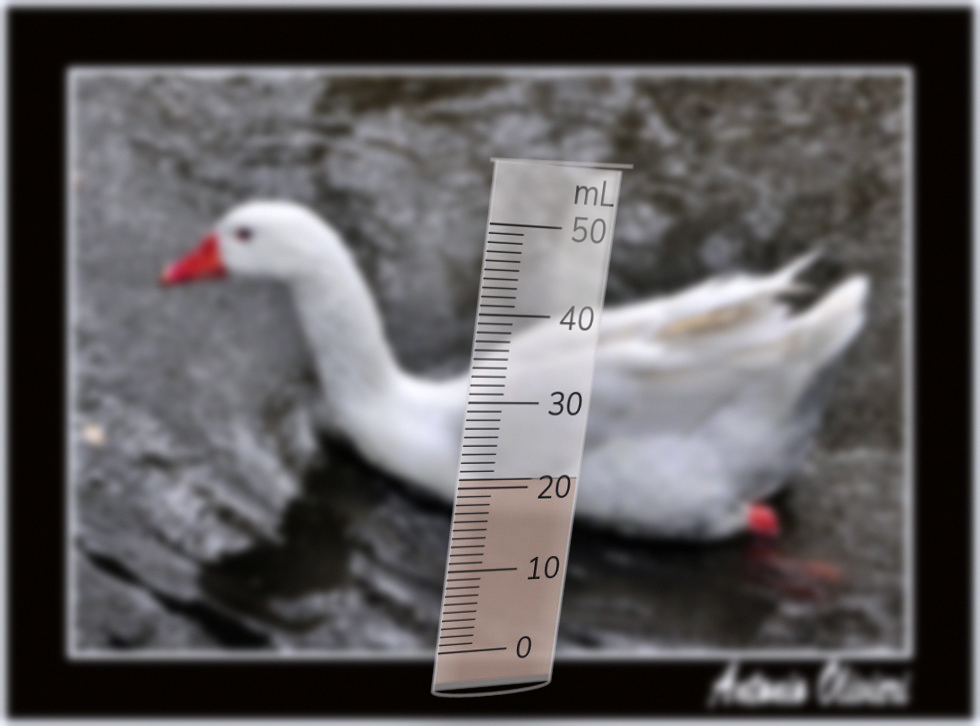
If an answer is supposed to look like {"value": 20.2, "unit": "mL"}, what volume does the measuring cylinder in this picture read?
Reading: {"value": 21, "unit": "mL"}
